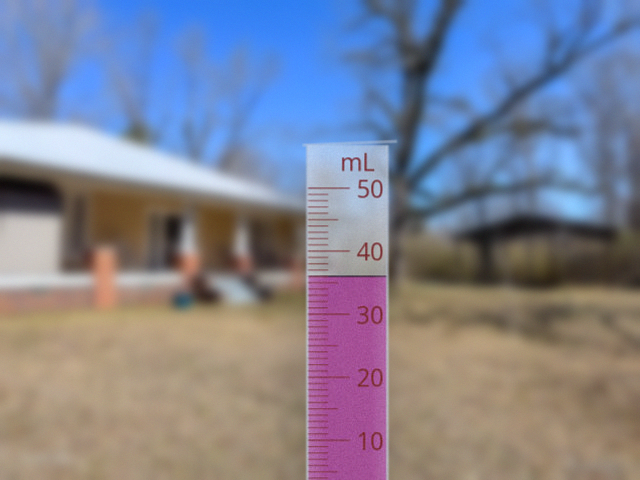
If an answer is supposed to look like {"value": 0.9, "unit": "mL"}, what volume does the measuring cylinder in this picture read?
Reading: {"value": 36, "unit": "mL"}
